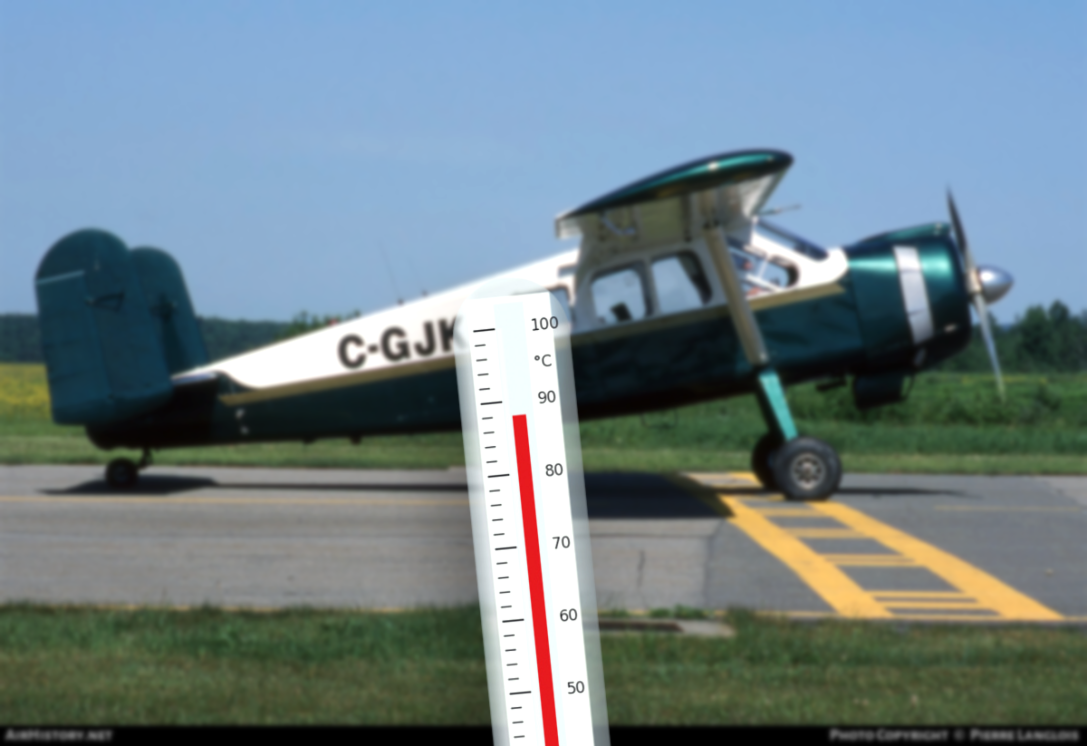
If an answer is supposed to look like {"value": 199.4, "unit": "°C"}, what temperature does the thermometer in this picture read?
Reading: {"value": 88, "unit": "°C"}
